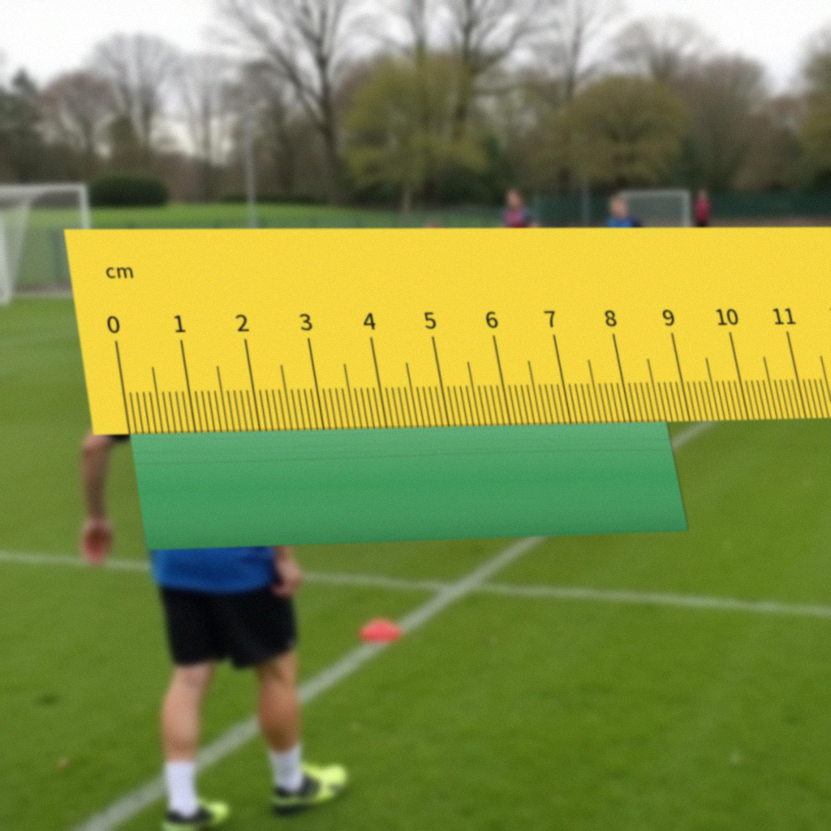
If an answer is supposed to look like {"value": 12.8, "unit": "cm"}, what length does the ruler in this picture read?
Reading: {"value": 8.6, "unit": "cm"}
